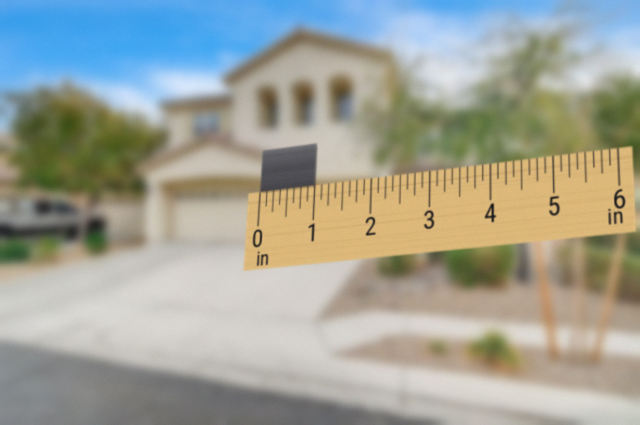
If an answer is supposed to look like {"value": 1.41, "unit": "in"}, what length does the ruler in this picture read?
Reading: {"value": 1, "unit": "in"}
